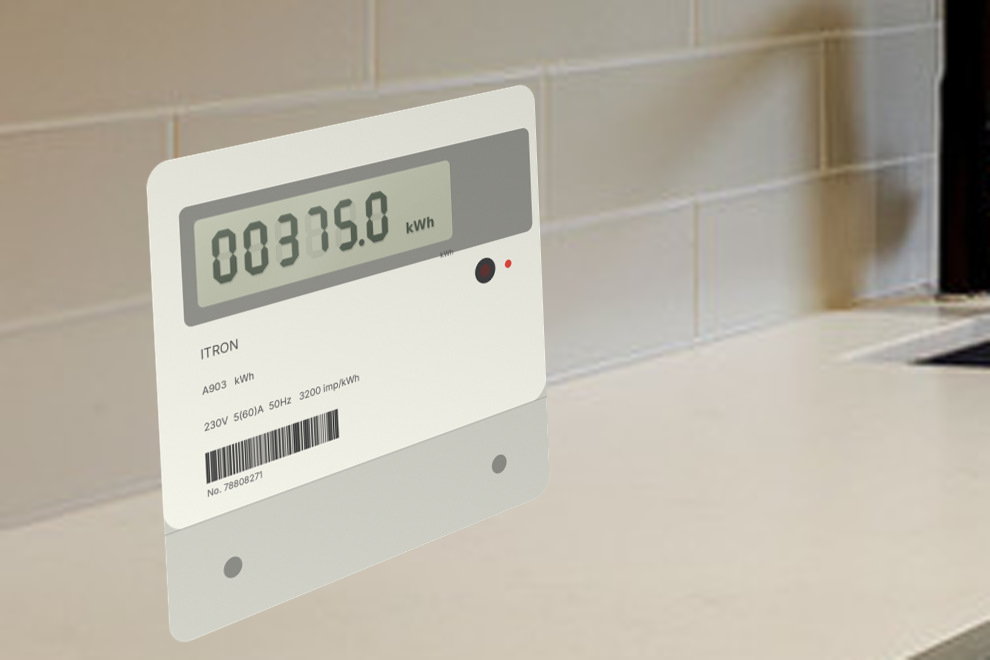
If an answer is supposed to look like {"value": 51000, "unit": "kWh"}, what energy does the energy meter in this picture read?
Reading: {"value": 375.0, "unit": "kWh"}
